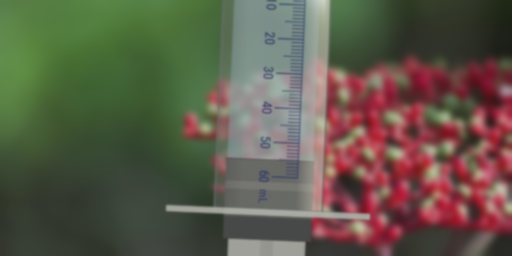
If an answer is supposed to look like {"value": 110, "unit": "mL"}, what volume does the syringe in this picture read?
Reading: {"value": 55, "unit": "mL"}
